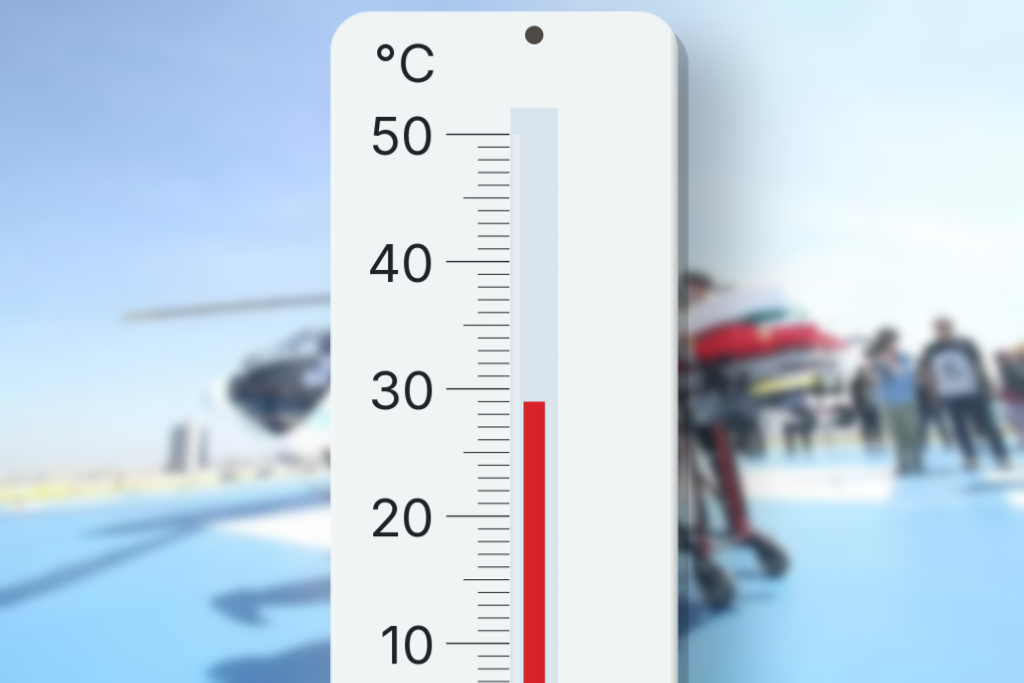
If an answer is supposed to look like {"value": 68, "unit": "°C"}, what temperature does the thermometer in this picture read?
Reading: {"value": 29, "unit": "°C"}
